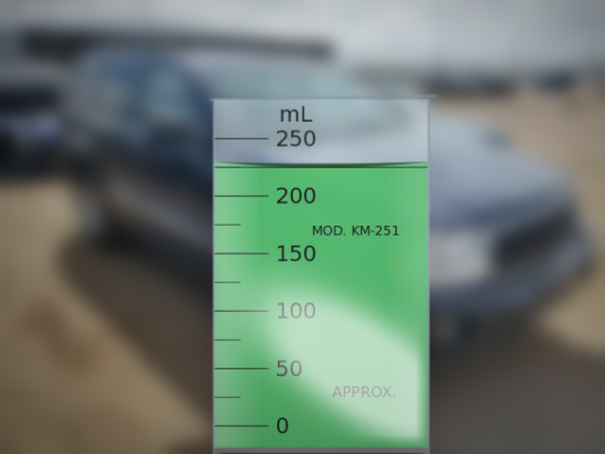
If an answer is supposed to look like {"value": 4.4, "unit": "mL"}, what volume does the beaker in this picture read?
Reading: {"value": 225, "unit": "mL"}
